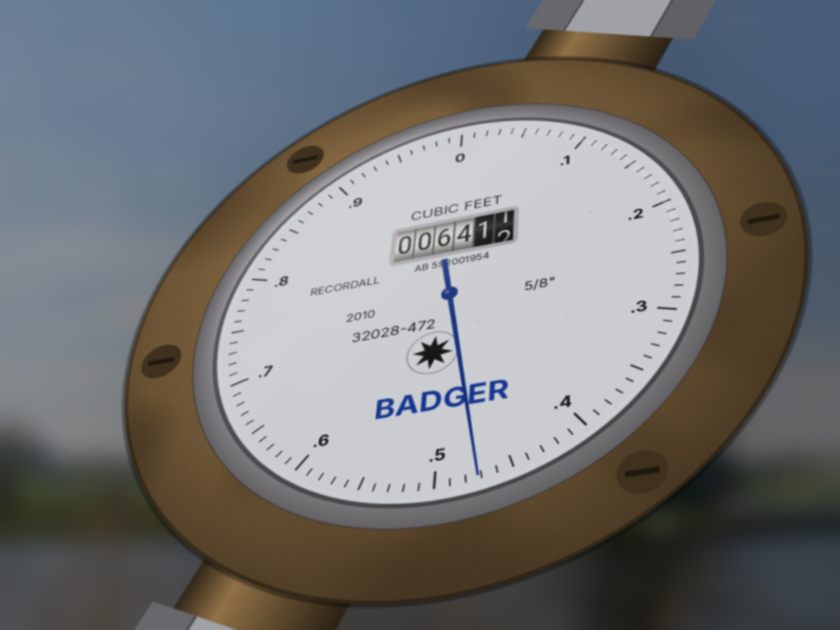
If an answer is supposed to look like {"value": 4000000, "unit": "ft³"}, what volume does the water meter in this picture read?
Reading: {"value": 6411.47, "unit": "ft³"}
